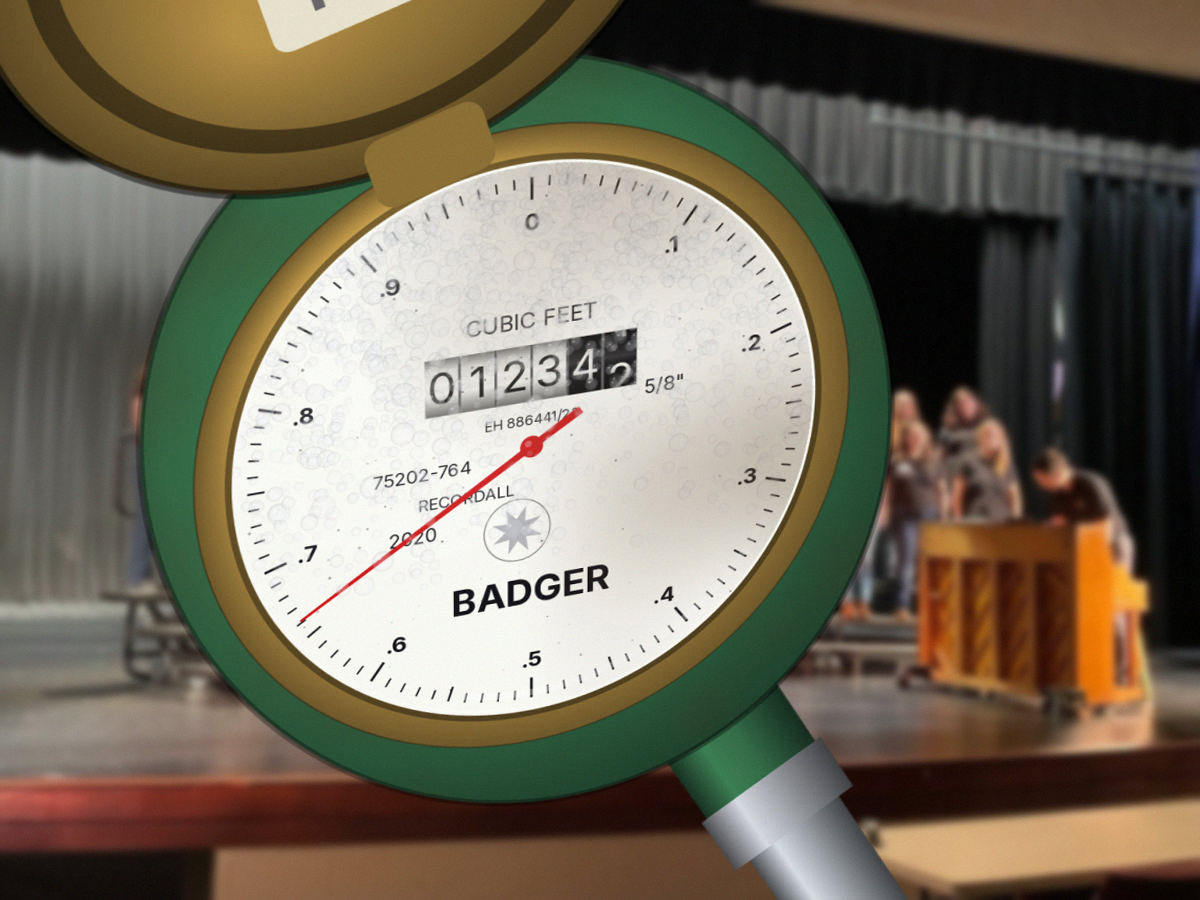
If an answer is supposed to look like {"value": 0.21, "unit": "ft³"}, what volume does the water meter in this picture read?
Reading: {"value": 12341.66, "unit": "ft³"}
